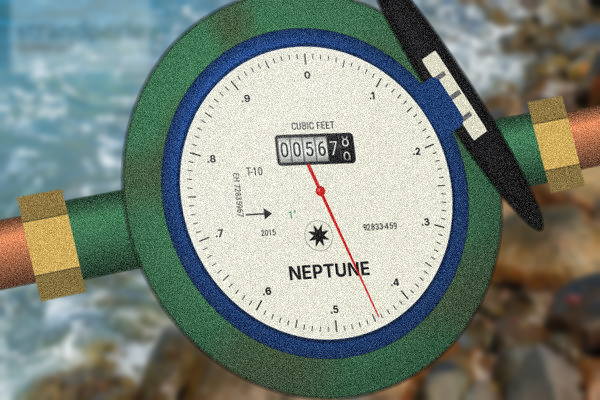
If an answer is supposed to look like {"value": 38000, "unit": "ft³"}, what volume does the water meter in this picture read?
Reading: {"value": 5678.44, "unit": "ft³"}
